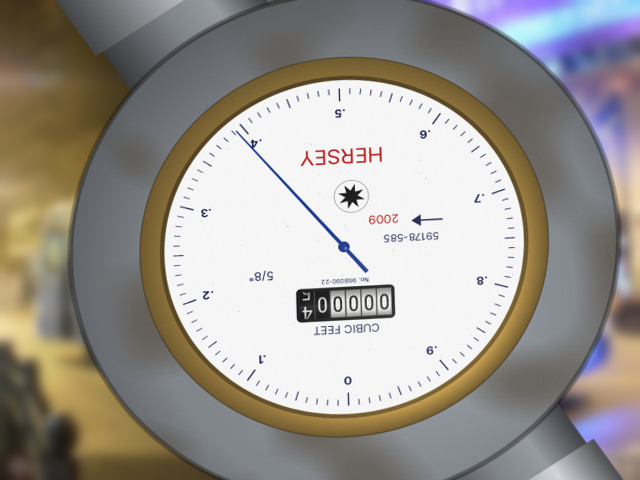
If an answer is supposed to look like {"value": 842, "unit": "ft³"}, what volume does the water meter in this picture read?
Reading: {"value": 4.39, "unit": "ft³"}
